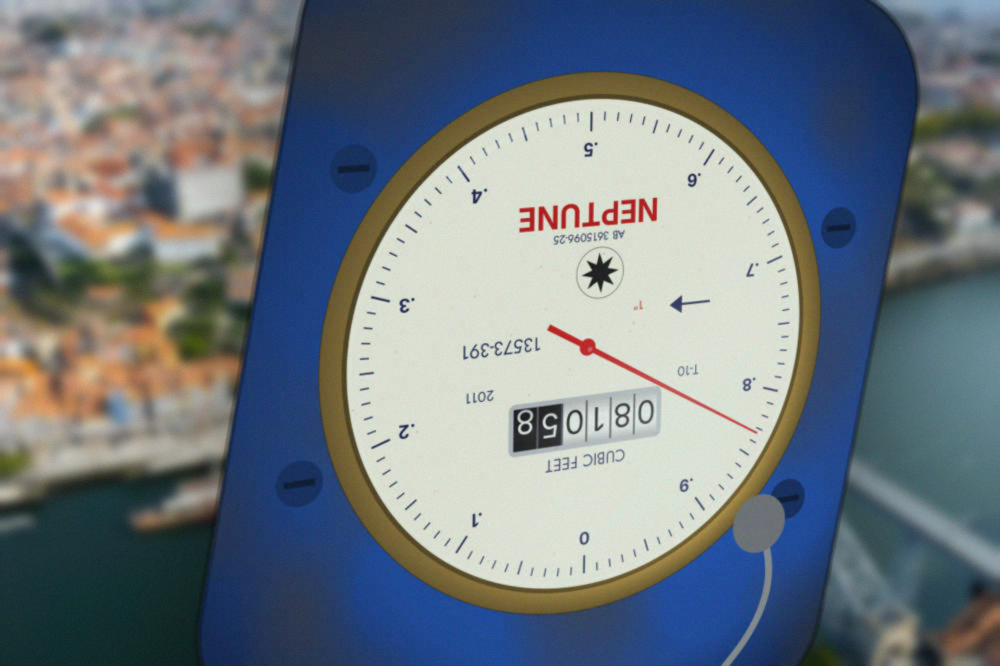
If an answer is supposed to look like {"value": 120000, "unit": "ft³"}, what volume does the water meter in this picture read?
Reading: {"value": 81057.83, "unit": "ft³"}
